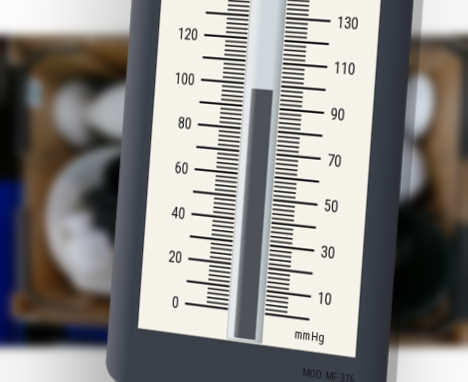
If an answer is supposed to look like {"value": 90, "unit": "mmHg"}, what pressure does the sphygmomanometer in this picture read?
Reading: {"value": 98, "unit": "mmHg"}
